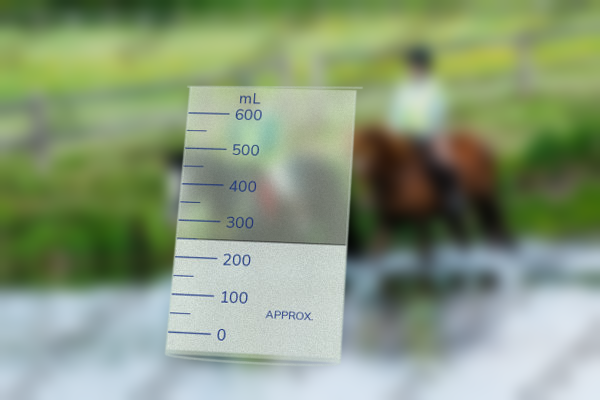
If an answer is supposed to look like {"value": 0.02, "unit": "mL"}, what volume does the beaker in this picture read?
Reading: {"value": 250, "unit": "mL"}
